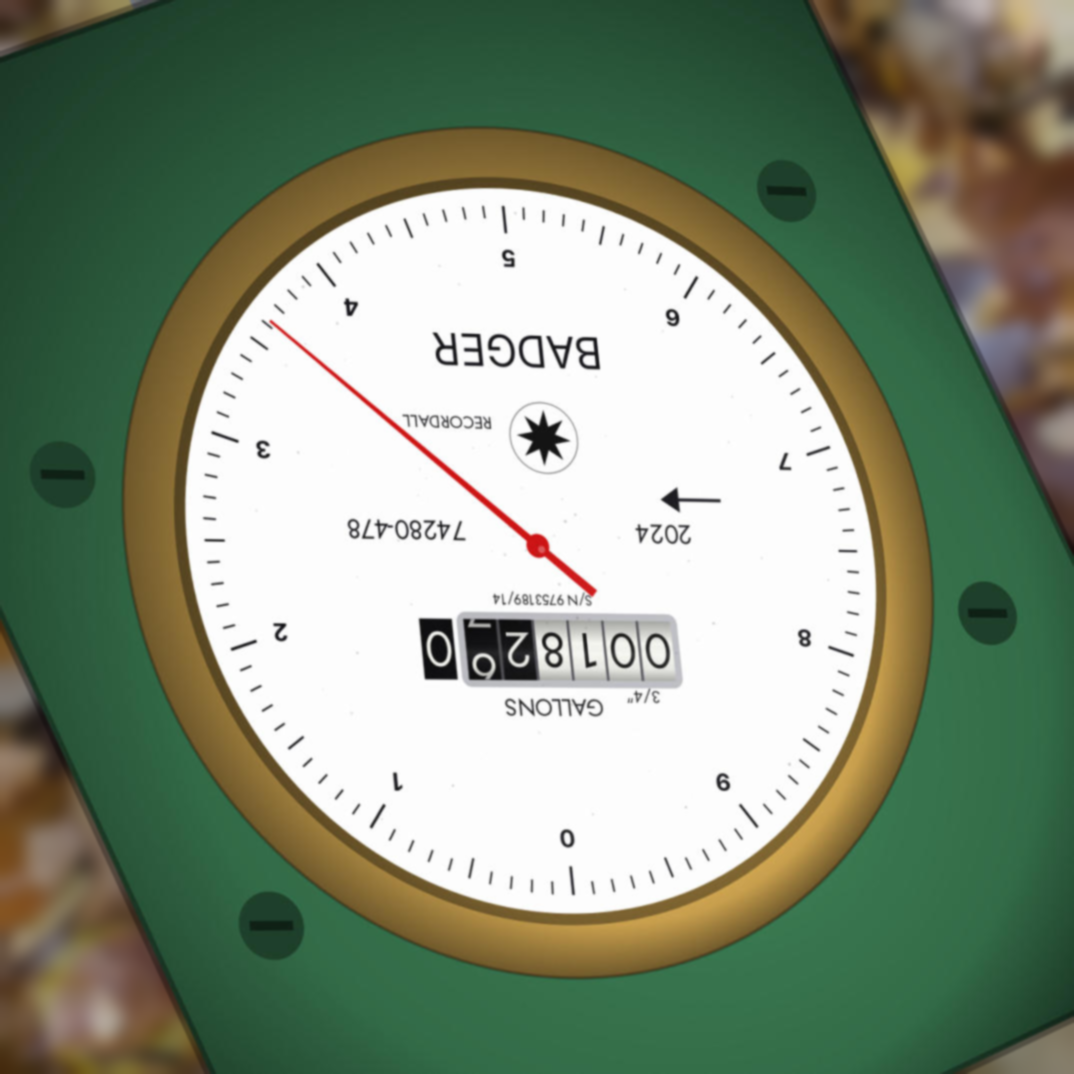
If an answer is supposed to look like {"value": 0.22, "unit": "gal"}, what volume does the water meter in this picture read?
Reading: {"value": 18263.6, "unit": "gal"}
